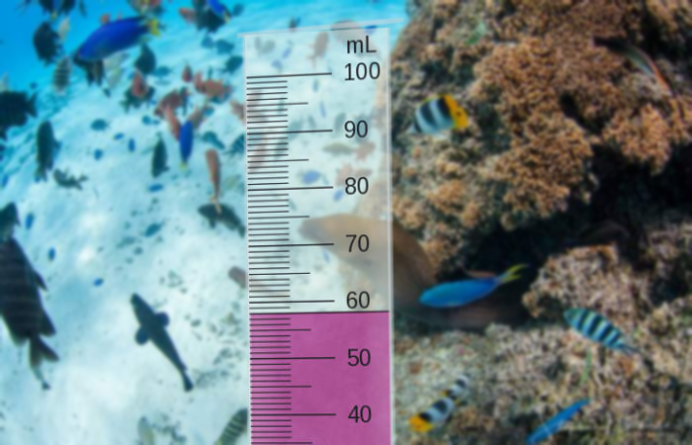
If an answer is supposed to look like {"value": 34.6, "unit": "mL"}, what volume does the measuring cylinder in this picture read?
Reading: {"value": 58, "unit": "mL"}
